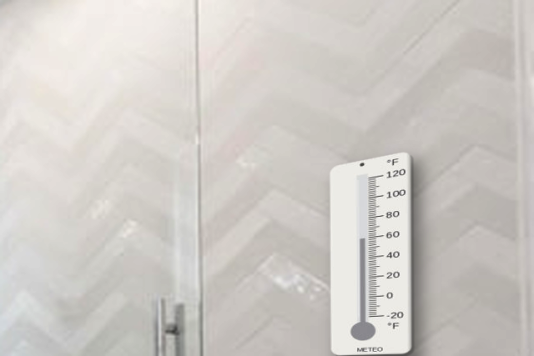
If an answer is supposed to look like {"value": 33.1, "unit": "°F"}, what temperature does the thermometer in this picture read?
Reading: {"value": 60, "unit": "°F"}
